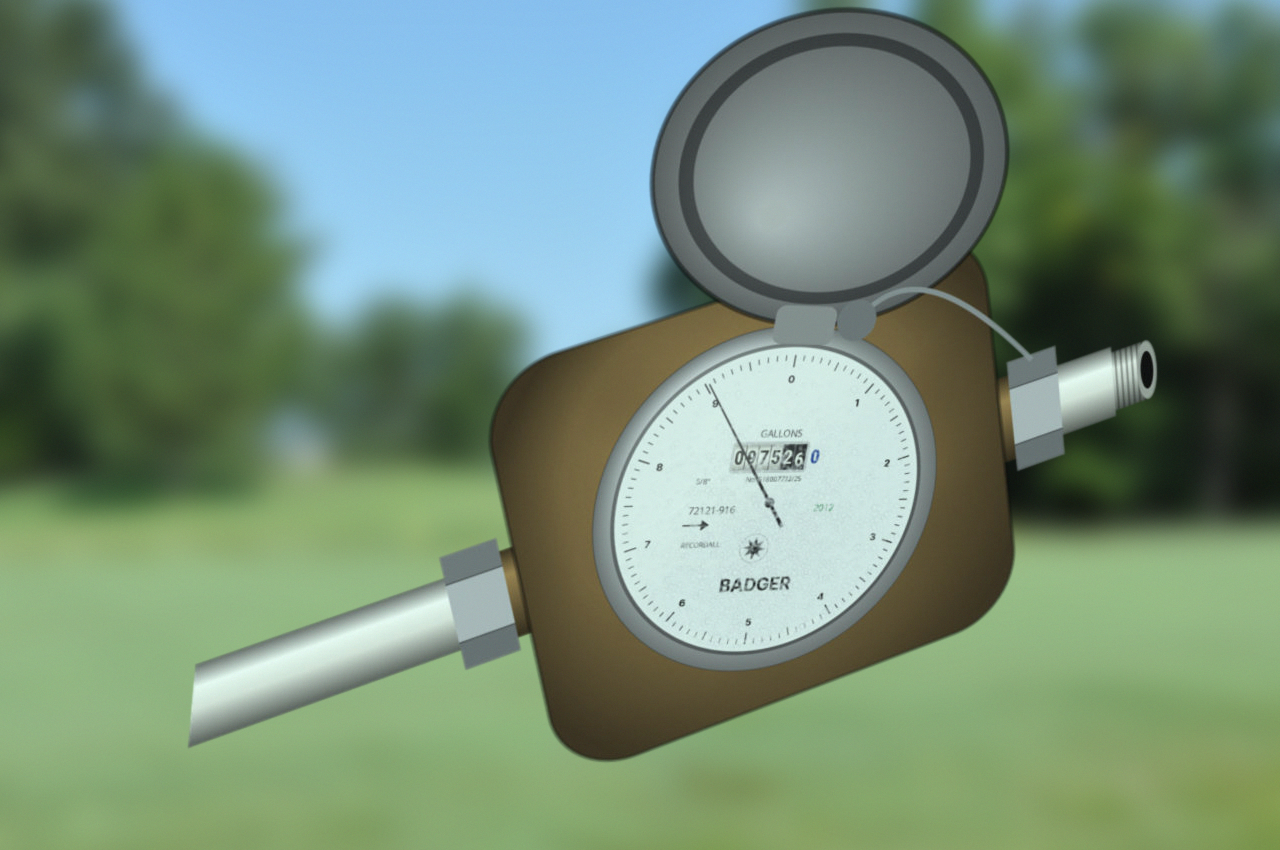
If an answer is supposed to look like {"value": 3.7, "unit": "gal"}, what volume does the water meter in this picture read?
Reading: {"value": 975259.0, "unit": "gal"}
